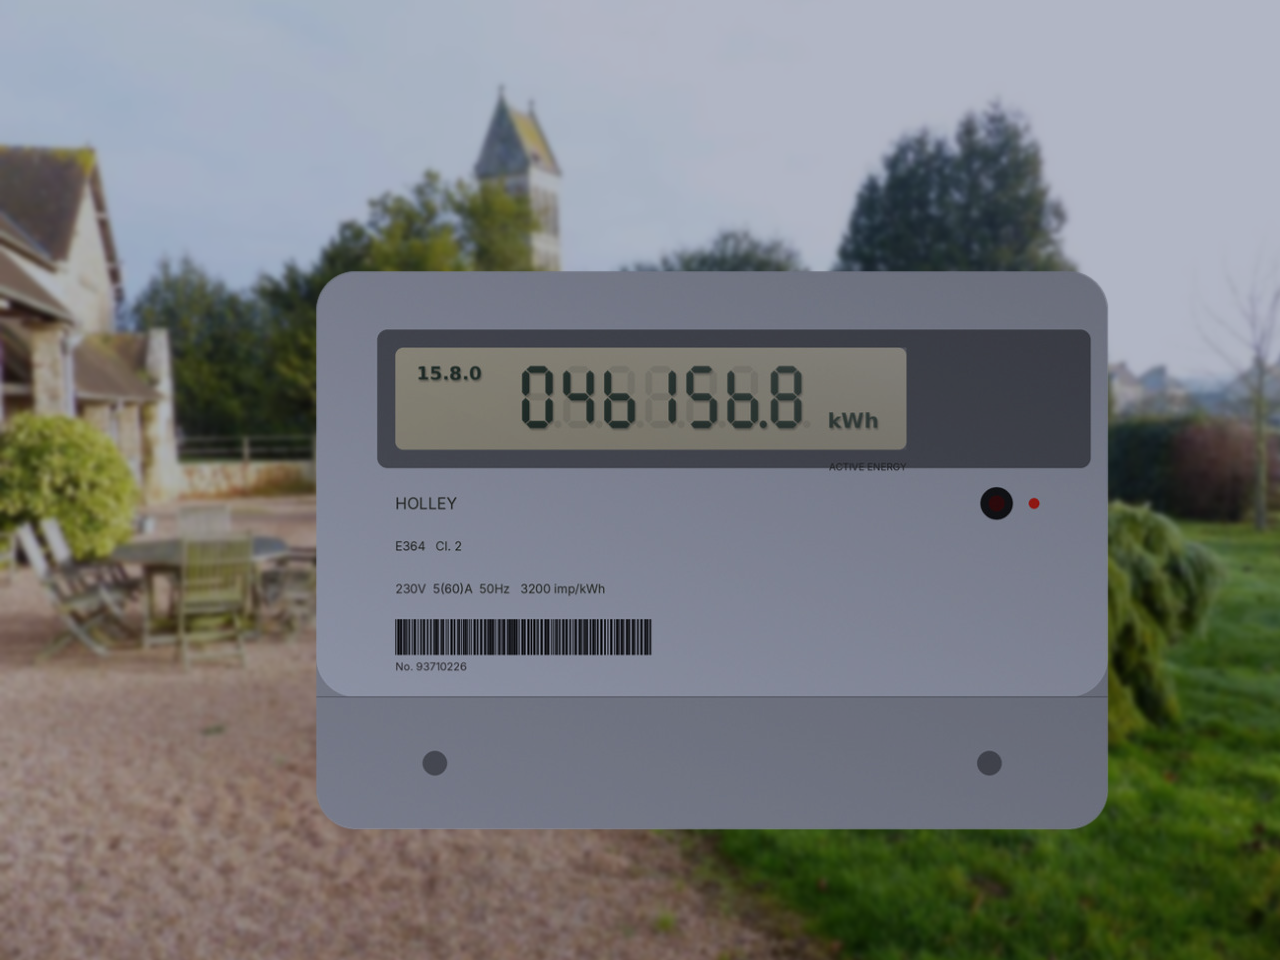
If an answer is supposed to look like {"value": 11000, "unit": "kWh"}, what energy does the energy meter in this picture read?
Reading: {"value": 46156.8, "unit": "kWh"}
